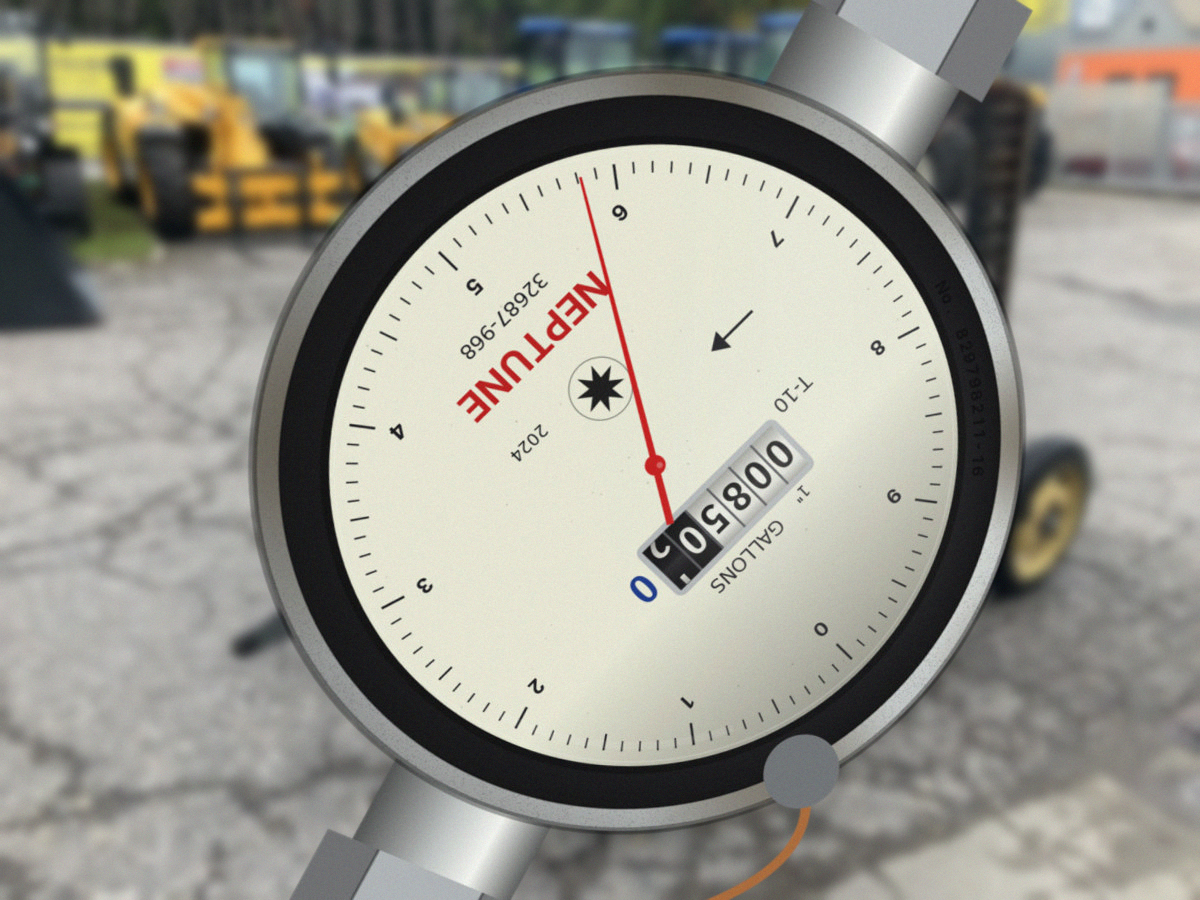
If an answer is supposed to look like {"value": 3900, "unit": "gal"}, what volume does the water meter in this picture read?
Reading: {"value": 85015.8, "unit": "gal"}
